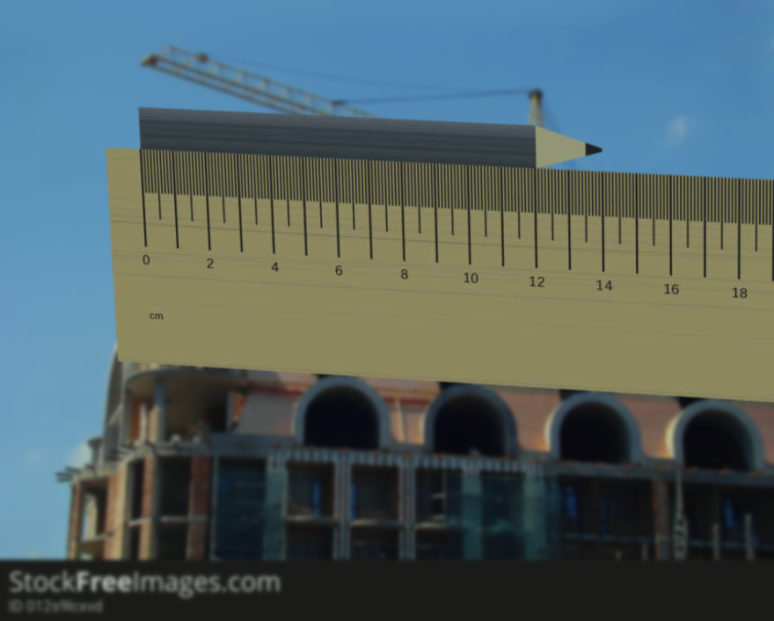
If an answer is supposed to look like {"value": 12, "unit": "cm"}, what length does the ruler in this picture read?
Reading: {"value": 14, "unit": "cm"}
